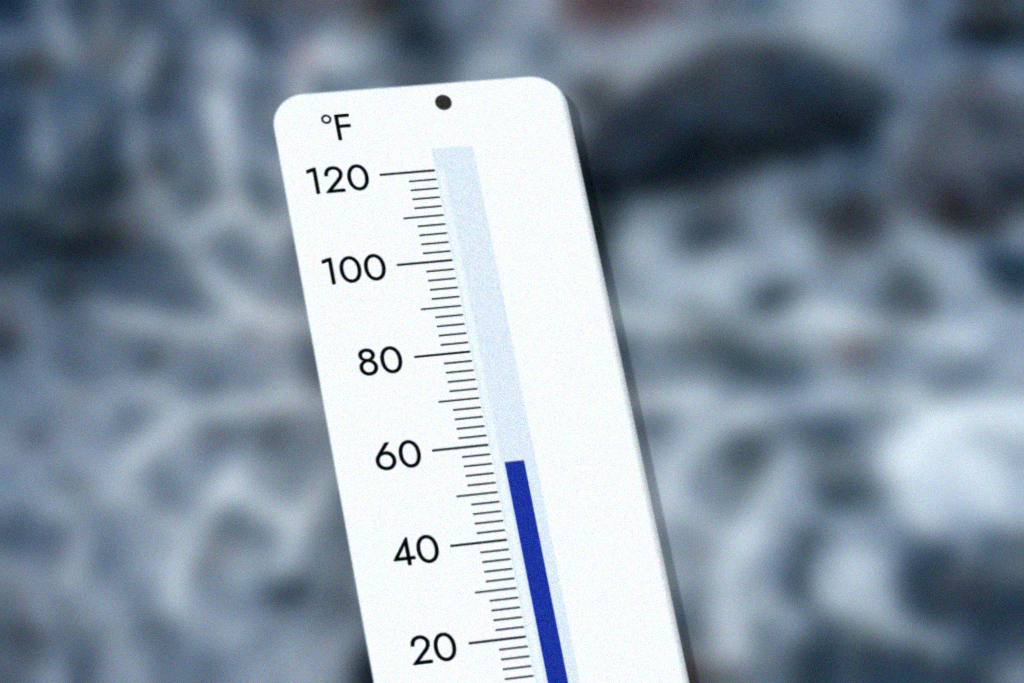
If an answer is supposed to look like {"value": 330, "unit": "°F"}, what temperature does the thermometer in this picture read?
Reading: {"value": 56, "unit": "°F"}
